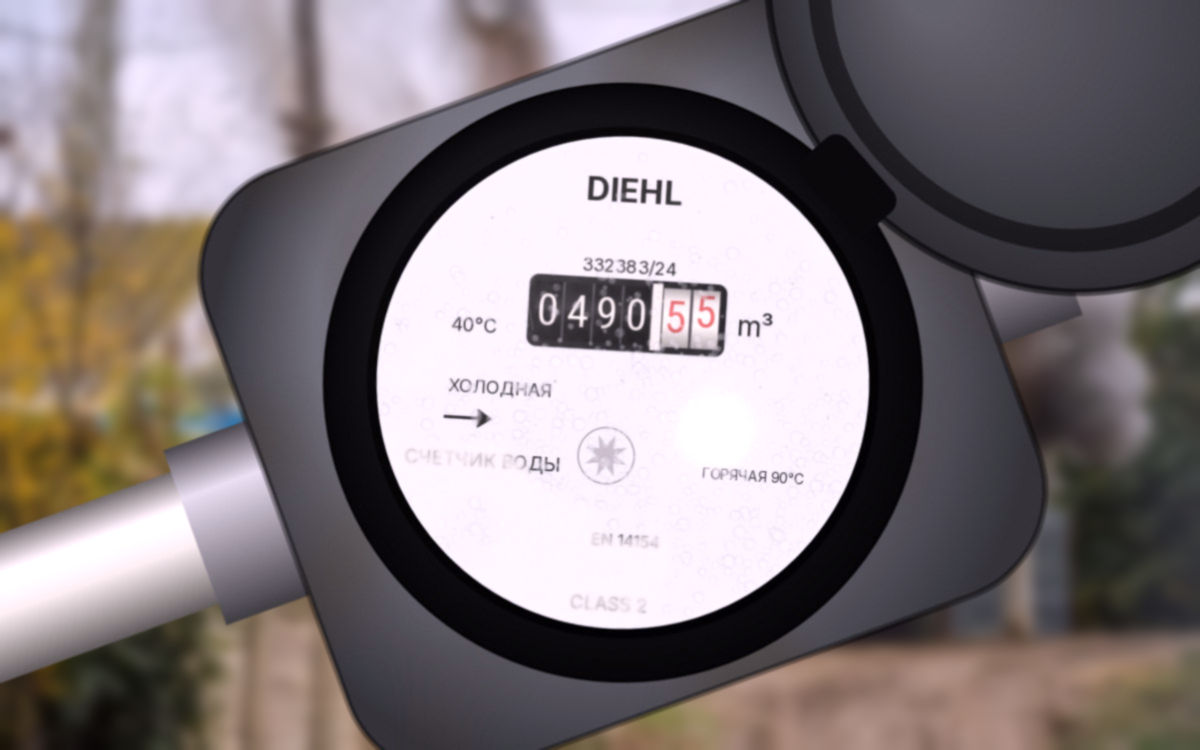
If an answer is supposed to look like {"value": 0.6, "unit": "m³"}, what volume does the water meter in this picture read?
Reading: {"value": 490.55, "unit": "m³"}
